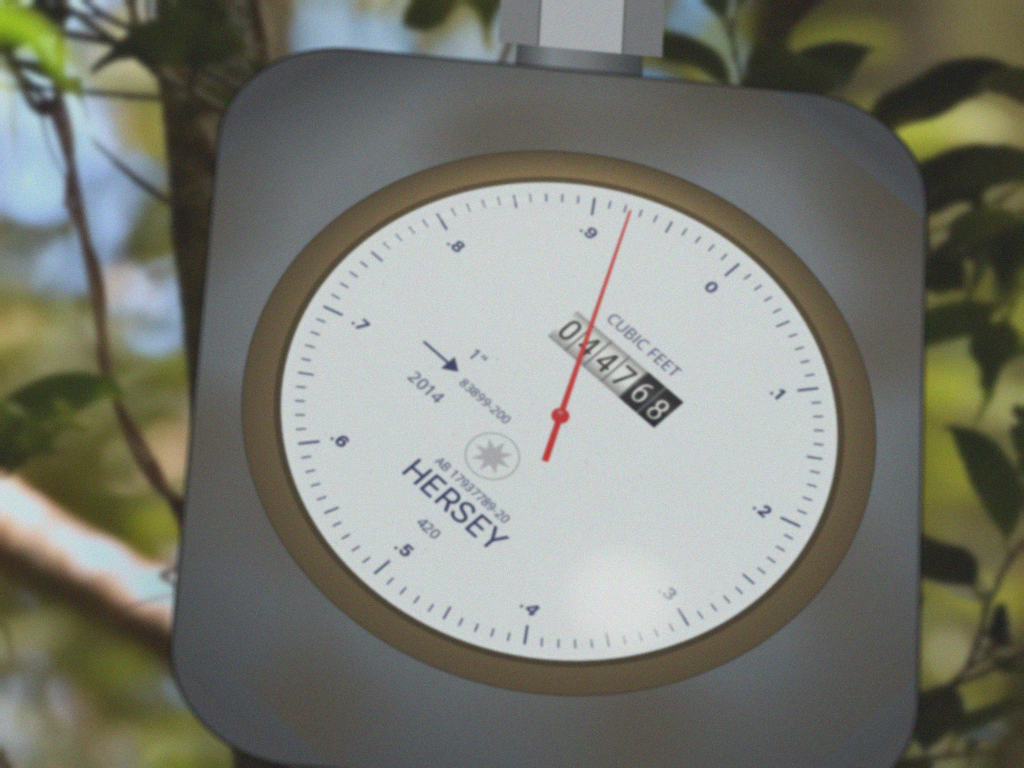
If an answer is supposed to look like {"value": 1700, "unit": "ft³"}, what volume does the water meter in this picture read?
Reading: {"value": 44767.92, "unit": "ft³"}
